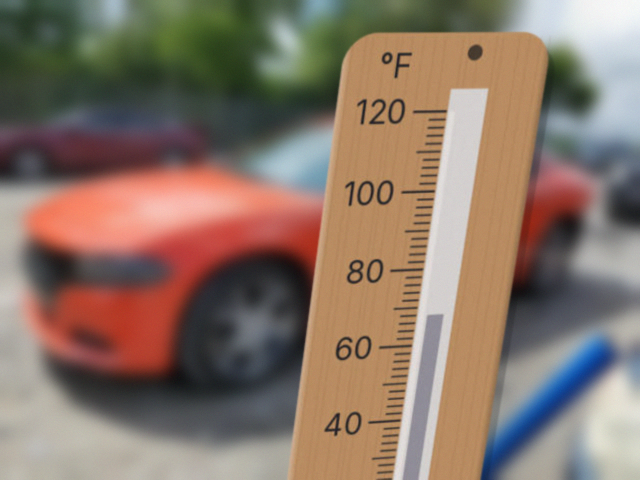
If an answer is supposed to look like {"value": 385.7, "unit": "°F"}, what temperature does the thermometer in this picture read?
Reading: {"value": 68, "unit": "°F"}
